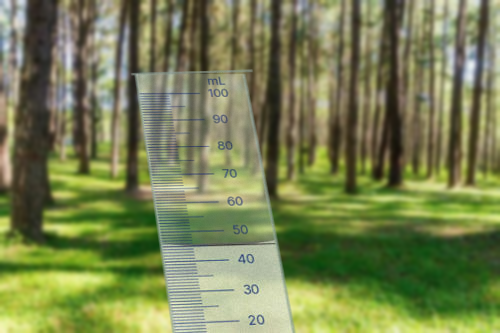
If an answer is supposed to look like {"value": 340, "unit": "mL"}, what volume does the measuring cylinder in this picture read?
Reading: {"value": 45, "unit": "mL"}
